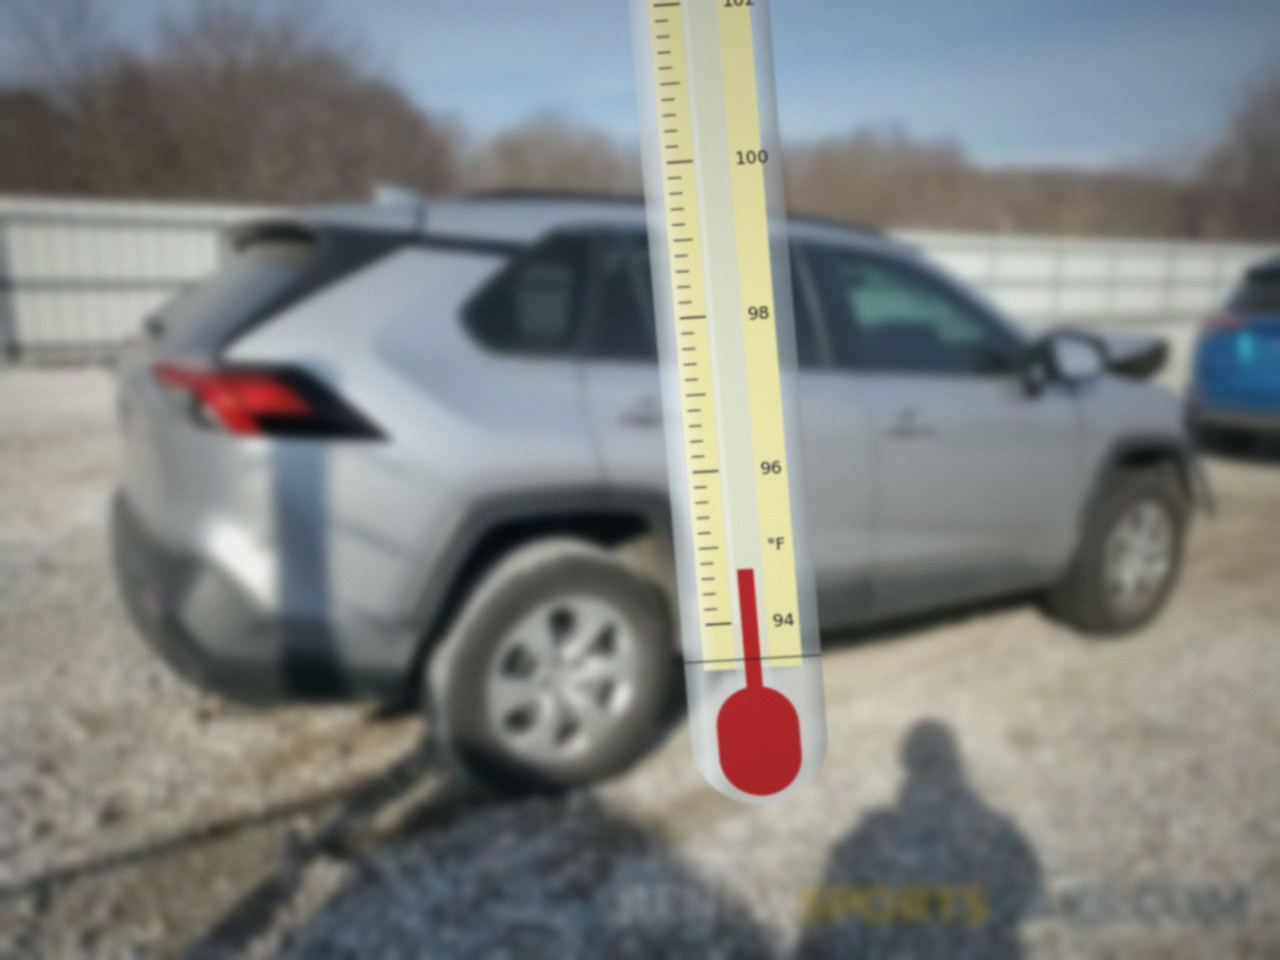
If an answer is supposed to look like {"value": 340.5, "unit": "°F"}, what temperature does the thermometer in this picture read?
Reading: {"value": 94.7, "unit": "°F"}
